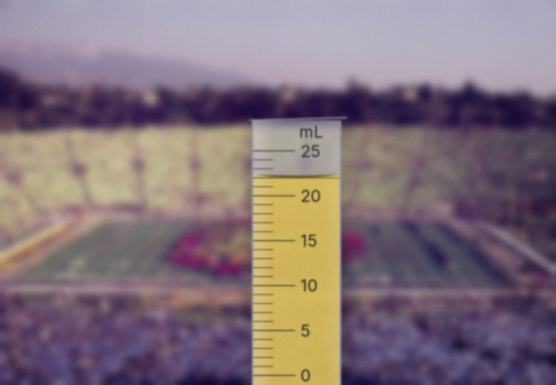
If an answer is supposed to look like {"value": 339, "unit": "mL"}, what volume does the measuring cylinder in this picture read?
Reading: {"value": 22, "unit": "mL"}
